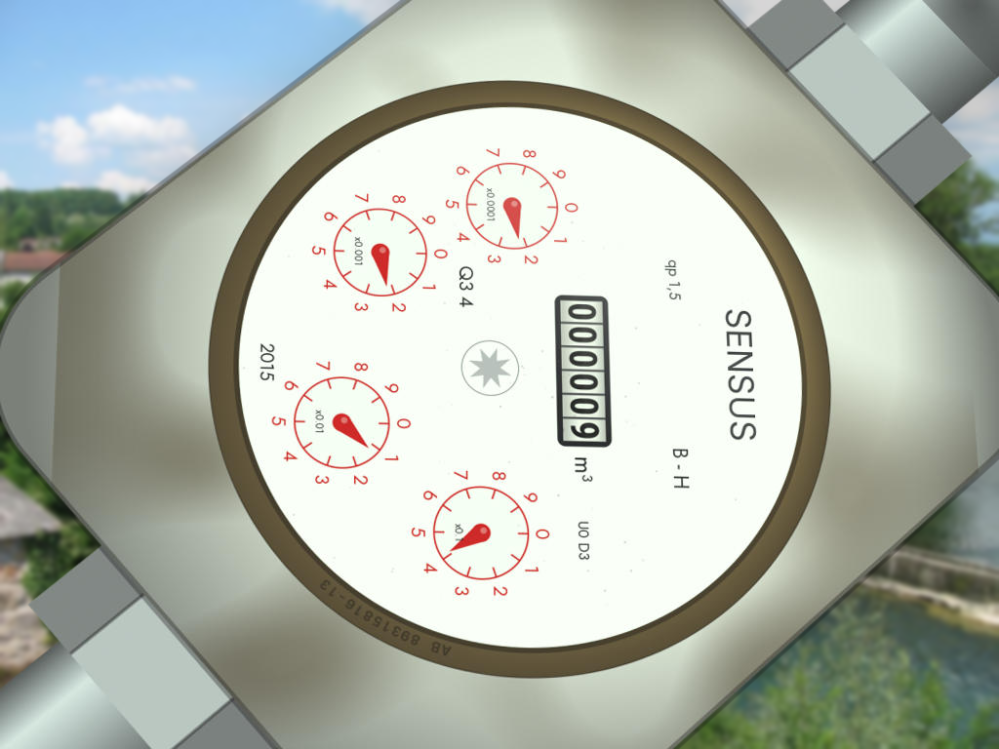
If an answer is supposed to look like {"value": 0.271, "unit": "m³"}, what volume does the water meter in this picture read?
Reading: {"value": 9.4122, "unit": "m³"}
